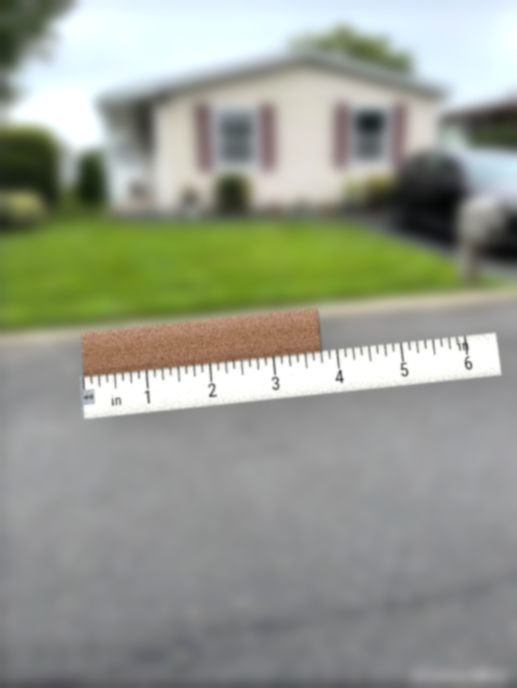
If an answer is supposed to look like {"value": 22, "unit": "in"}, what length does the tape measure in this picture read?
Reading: {"value": 3.75, "unit": "in"}
